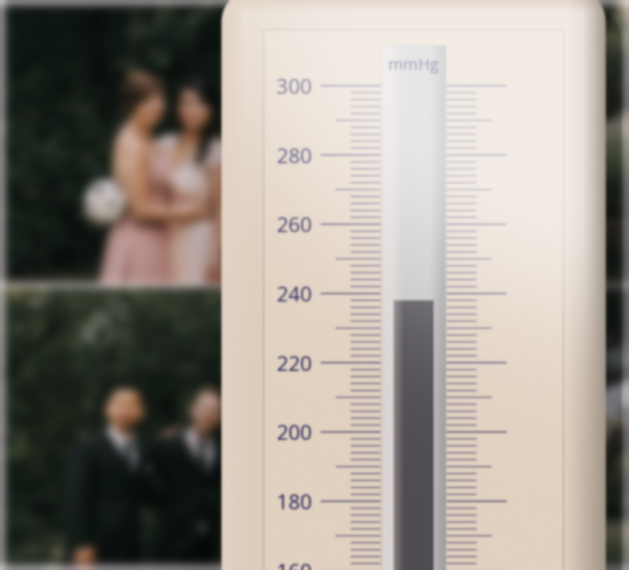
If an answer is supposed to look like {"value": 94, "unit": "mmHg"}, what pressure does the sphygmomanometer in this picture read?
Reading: {"value": 238, "unit": "mmHg"}
